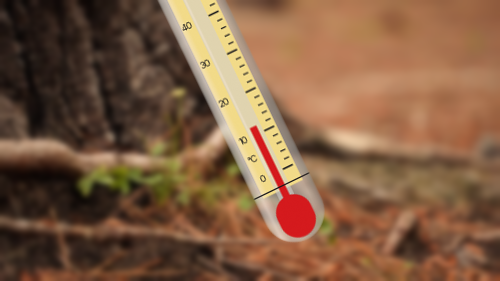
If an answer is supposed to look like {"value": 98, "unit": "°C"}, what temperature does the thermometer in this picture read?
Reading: {"value": 12, "unit": "°C"}
